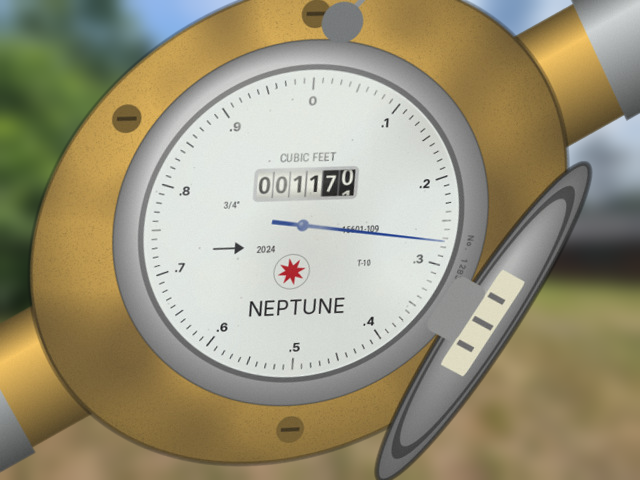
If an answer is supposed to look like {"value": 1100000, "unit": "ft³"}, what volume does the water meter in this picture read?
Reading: {"value": 1170.27, "unit": "ft³"}
